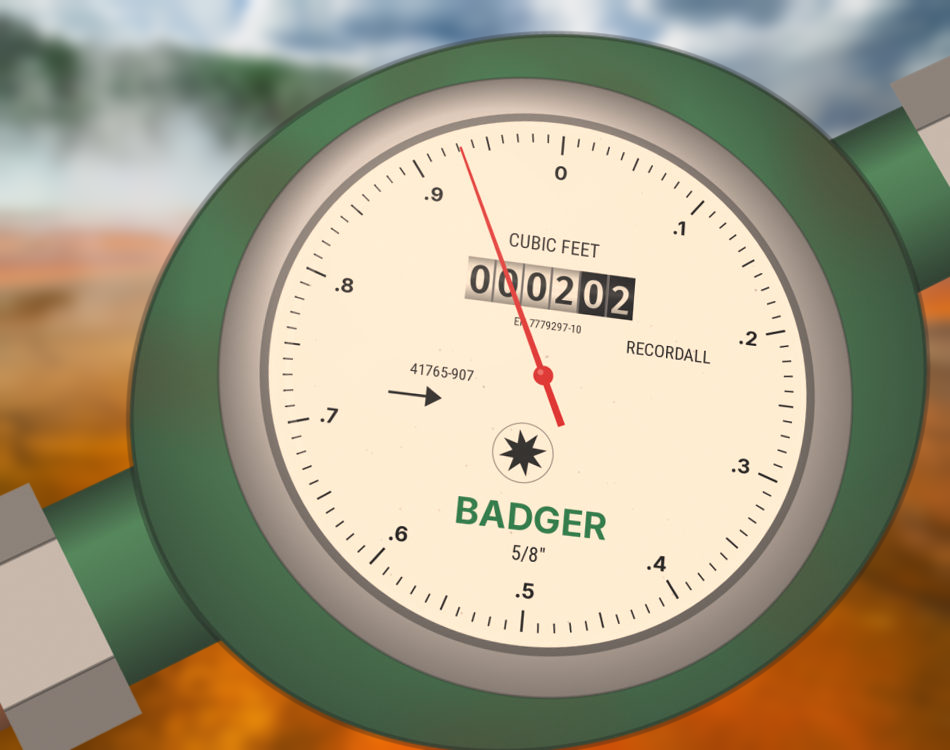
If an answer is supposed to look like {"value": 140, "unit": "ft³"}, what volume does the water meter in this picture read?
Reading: {"value": 201.93, "unit": "ft³"}
